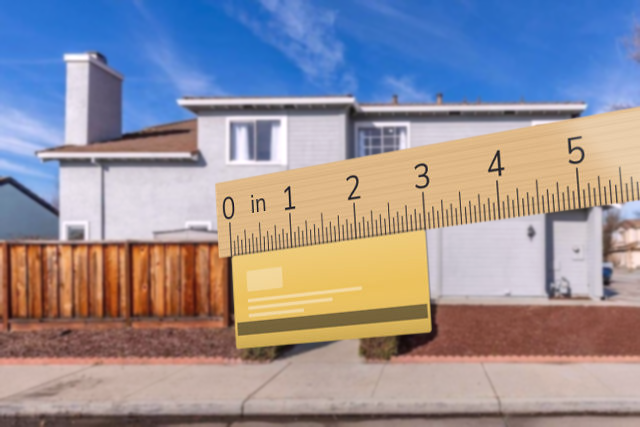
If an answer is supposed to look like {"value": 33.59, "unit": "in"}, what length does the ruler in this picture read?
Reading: {"value": 3, "unit": "in"}
